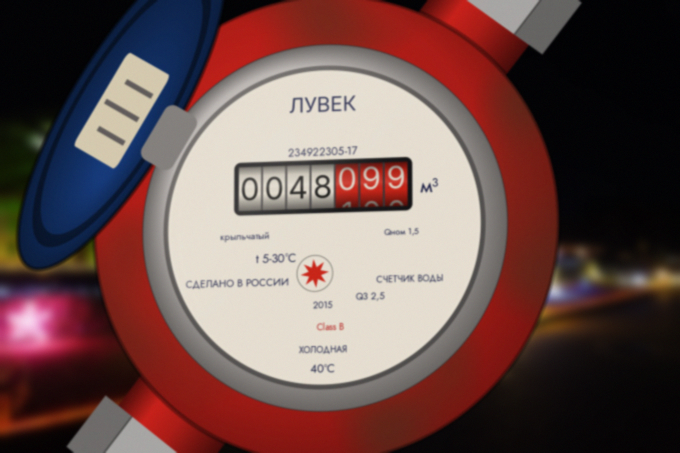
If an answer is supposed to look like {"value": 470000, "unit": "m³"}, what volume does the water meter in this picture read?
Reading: {"value": 48.099, "unit": "m³"}
